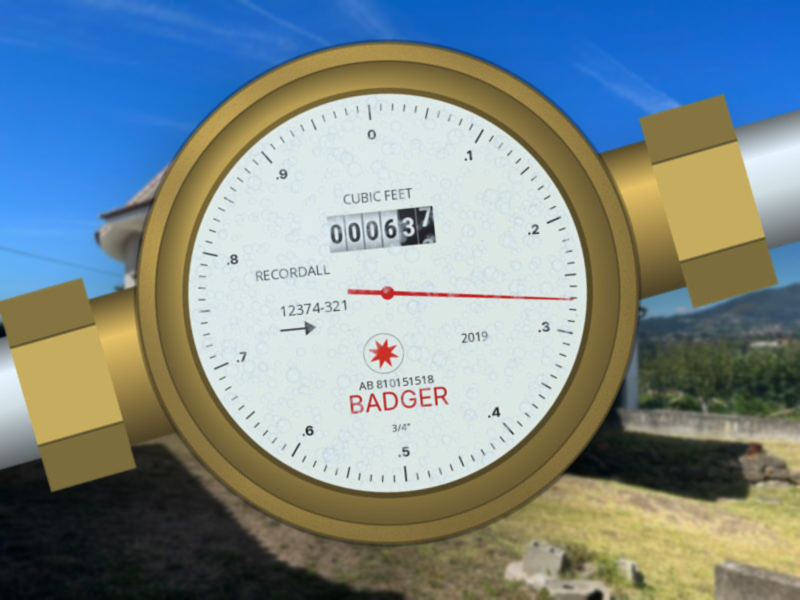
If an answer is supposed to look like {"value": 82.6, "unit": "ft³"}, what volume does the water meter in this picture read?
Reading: {"value": 637.27, "unit": "ft³"}
